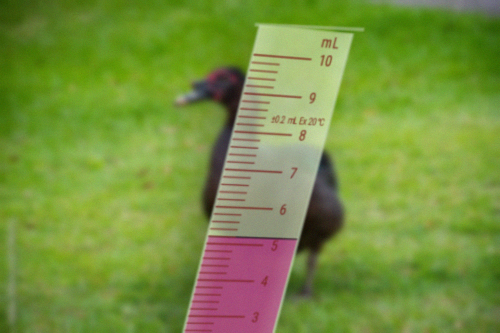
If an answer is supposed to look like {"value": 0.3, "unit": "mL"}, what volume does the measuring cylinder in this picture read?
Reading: {"value": 5.2, "unit": "mL"}
